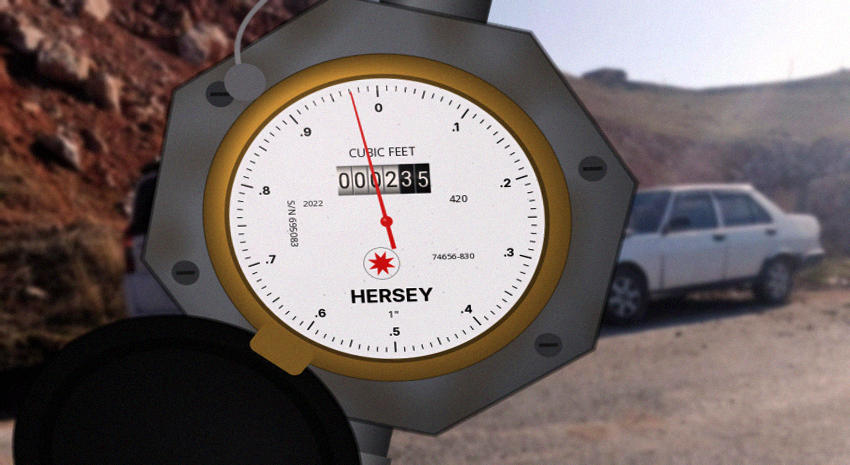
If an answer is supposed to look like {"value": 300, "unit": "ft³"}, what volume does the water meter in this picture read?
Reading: {"value": 234.97, "unit": "ft³"}
